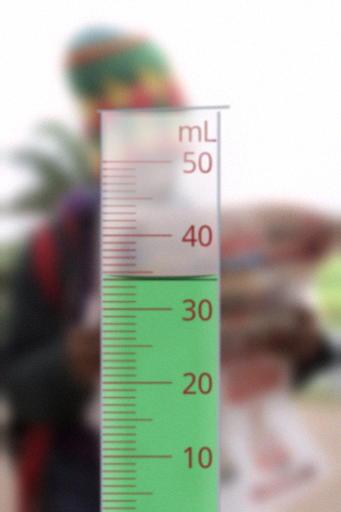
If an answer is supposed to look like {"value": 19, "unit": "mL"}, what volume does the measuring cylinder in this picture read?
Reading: {"value": 34, "unit": "mL"}
